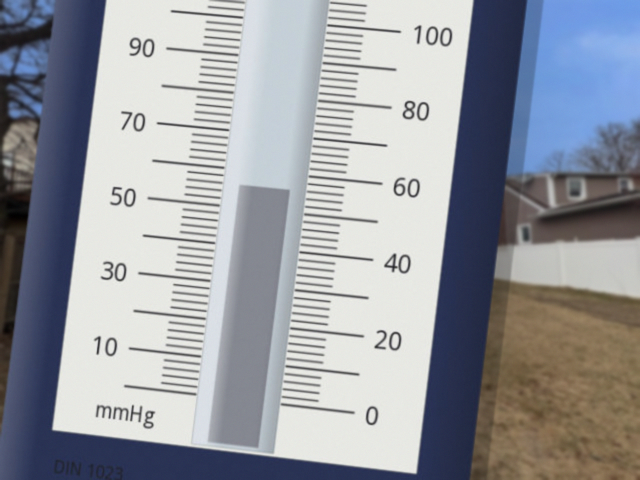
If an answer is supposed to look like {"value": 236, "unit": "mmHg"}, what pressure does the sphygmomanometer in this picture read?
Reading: {"value": 56, "unit": "mmHg"}
